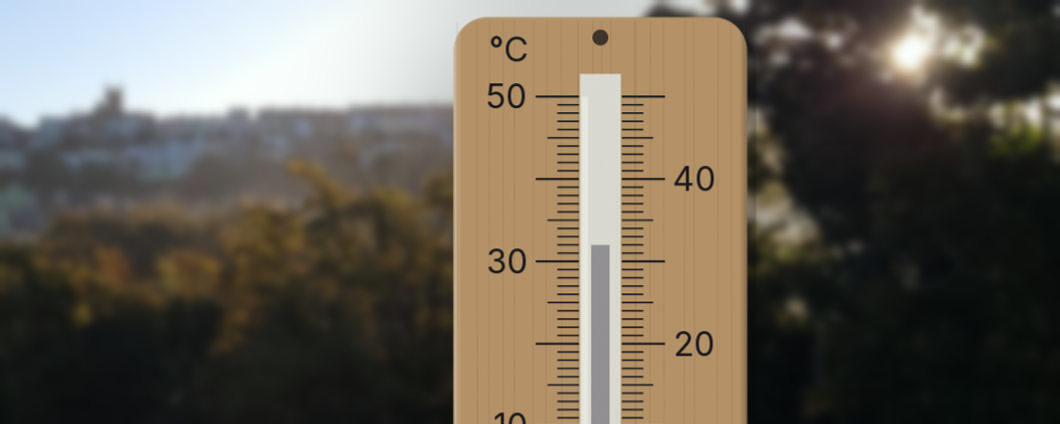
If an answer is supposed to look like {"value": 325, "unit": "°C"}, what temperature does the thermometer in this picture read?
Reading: {"value": 32, "unit": "°C"}
